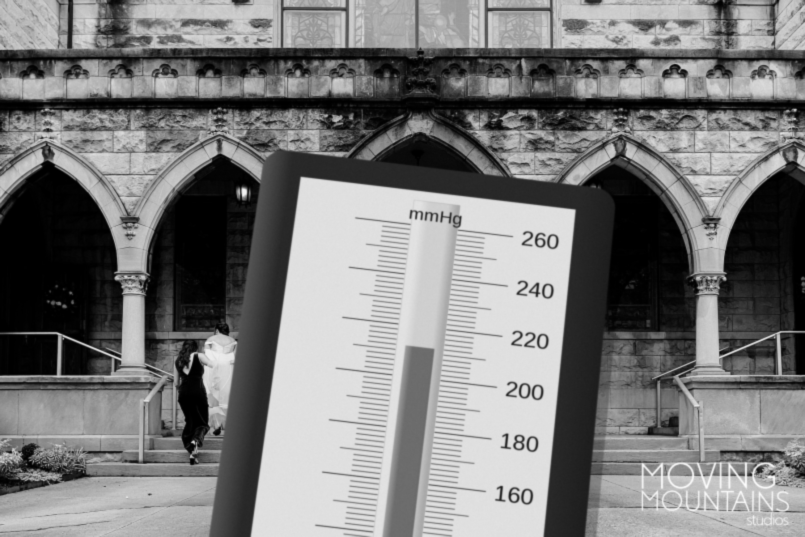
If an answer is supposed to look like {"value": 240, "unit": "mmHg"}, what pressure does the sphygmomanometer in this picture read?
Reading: {"value": 212, "unit": "mmHg"}
